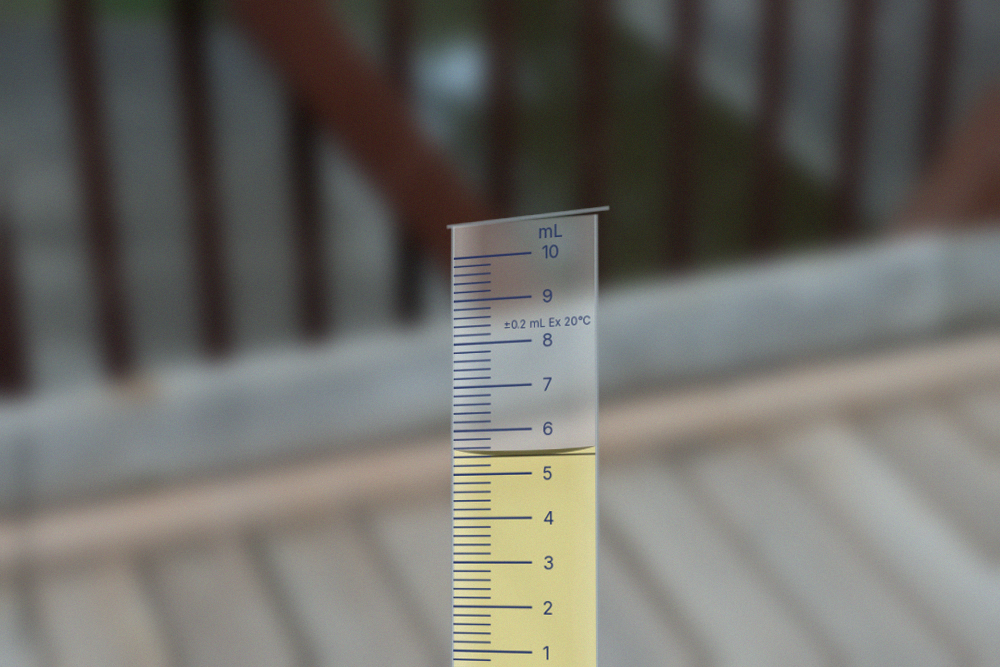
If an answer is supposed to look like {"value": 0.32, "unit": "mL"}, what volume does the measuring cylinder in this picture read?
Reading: {"value": 5.4, "unit": "mL"}
